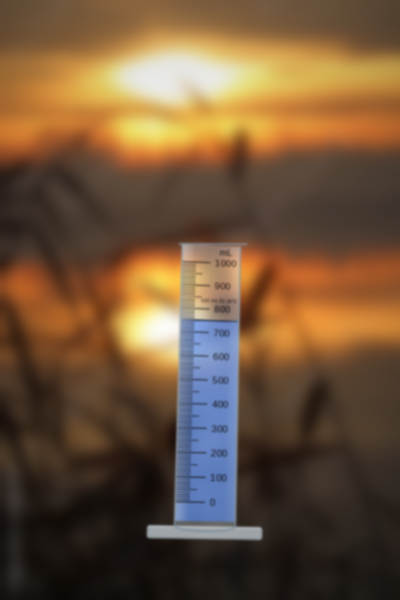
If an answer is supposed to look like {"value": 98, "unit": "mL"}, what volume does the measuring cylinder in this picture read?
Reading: {"value": 750, "unit": "mL"}
